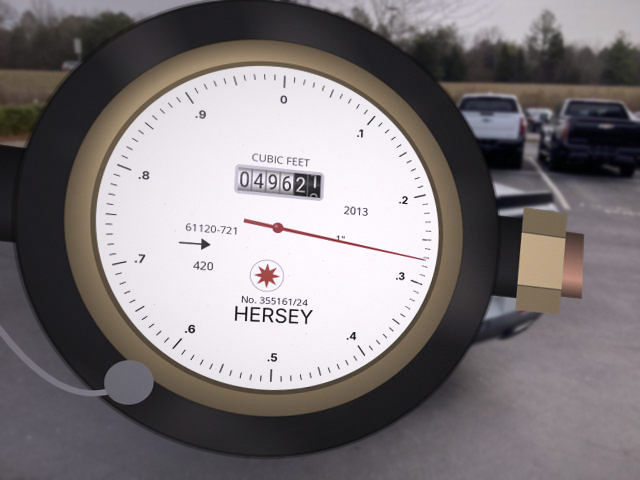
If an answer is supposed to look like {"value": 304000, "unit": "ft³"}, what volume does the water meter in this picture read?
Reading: {"value": 49621.27, "unit": "ft³"}
